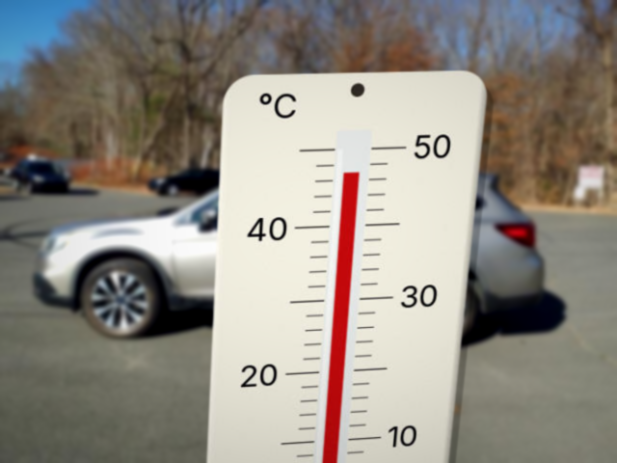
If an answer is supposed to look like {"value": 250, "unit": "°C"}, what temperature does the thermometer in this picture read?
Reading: {"value": 47, "unit": "°C"}
